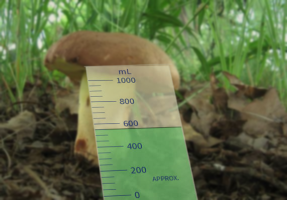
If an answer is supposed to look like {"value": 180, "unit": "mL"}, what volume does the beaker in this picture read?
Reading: {"value": 550, "unit": "mL"}
